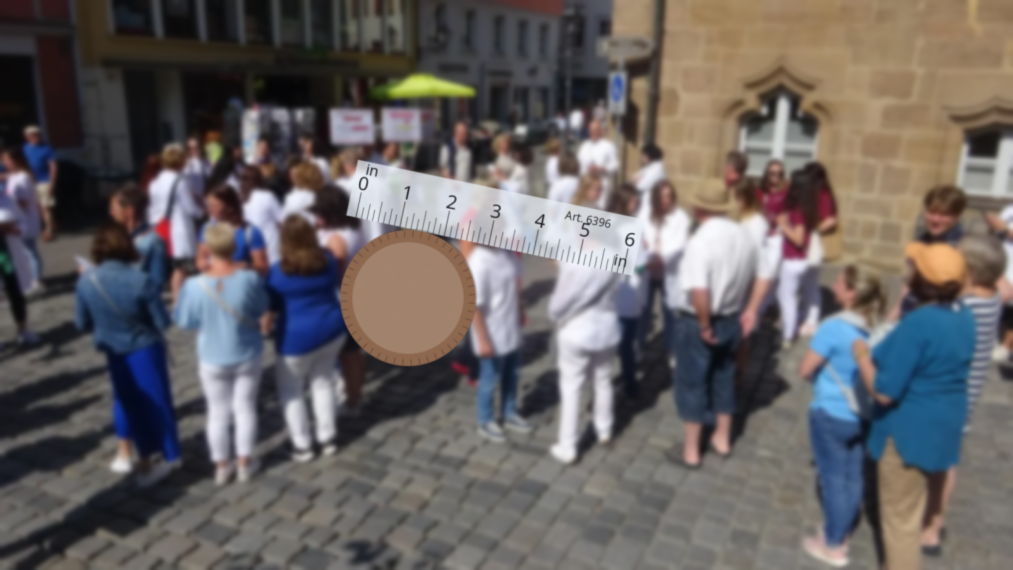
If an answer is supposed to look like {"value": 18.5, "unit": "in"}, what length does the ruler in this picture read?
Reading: {"value": 3, "unit": "in"}
